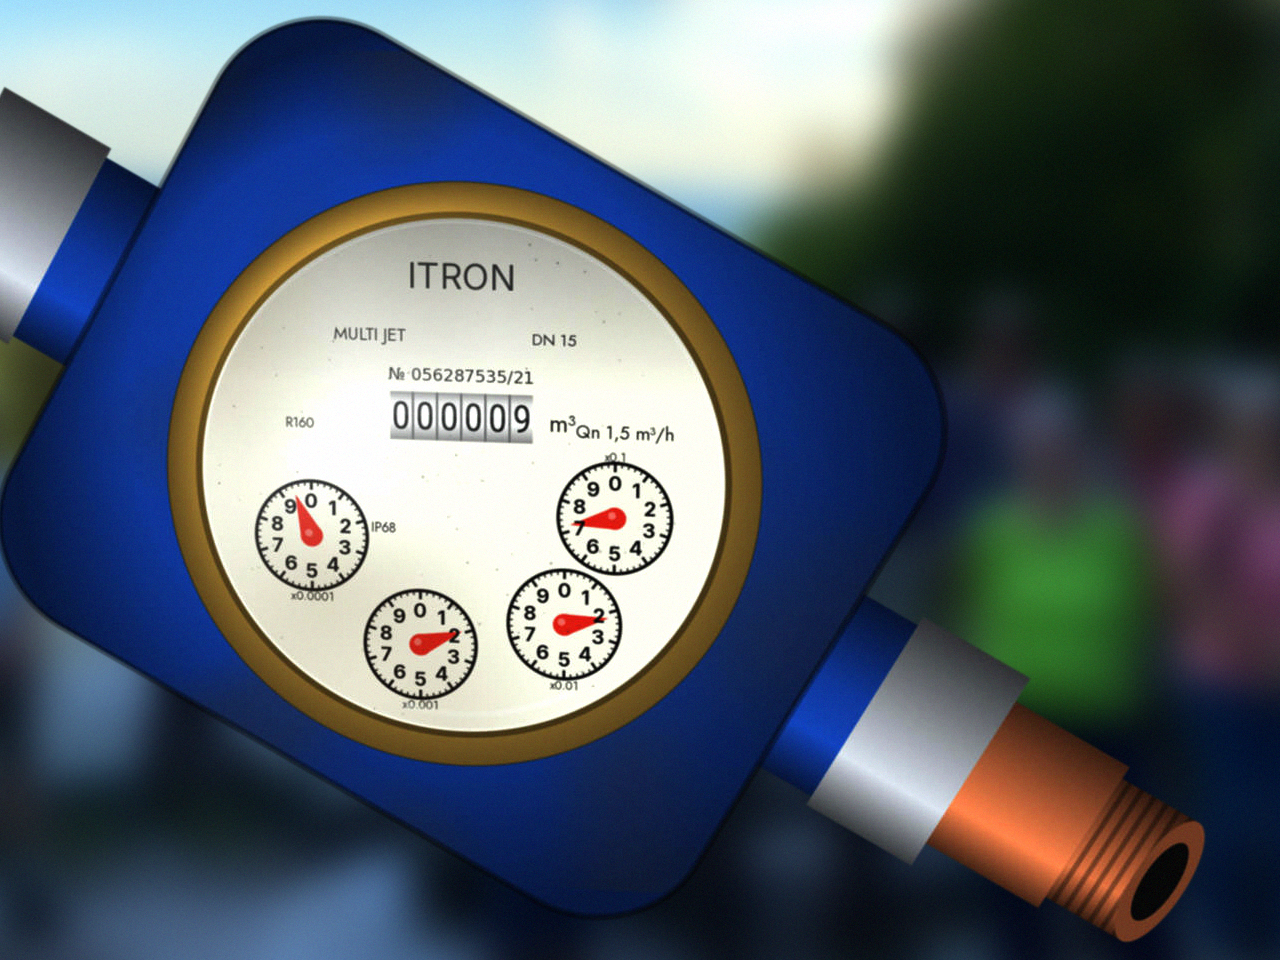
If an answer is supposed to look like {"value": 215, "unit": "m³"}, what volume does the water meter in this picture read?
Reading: {"value": 9.7219, "unit": "m³"}
